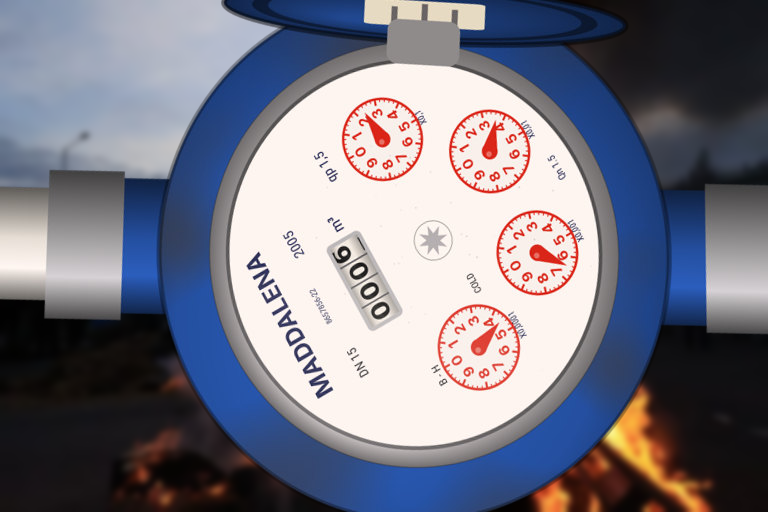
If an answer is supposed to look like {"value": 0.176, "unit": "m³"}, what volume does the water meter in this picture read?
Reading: {"value": 6.2364, "unit": "m³"}
